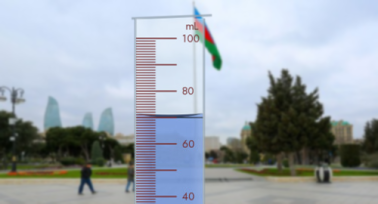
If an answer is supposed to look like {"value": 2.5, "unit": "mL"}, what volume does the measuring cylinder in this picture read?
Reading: {"value": 70, "unit": "mL"}
